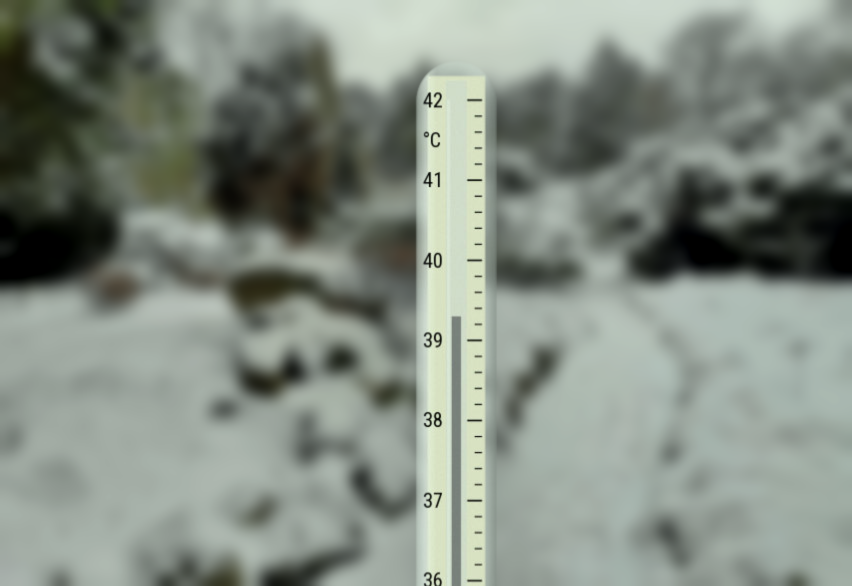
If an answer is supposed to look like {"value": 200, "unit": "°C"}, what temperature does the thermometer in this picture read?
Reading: {"value": 39.3, "unit": "°C"}
